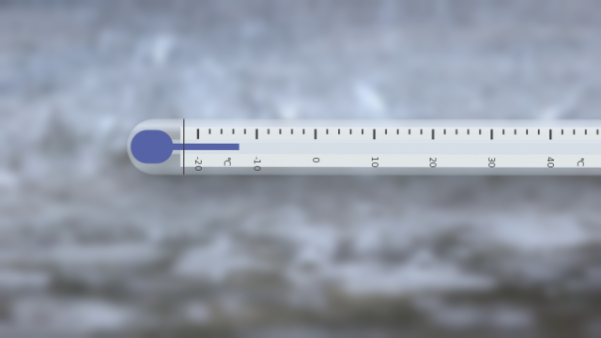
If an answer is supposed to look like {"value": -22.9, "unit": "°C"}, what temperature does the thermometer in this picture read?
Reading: {"value": -13, "unit": "°C"}
